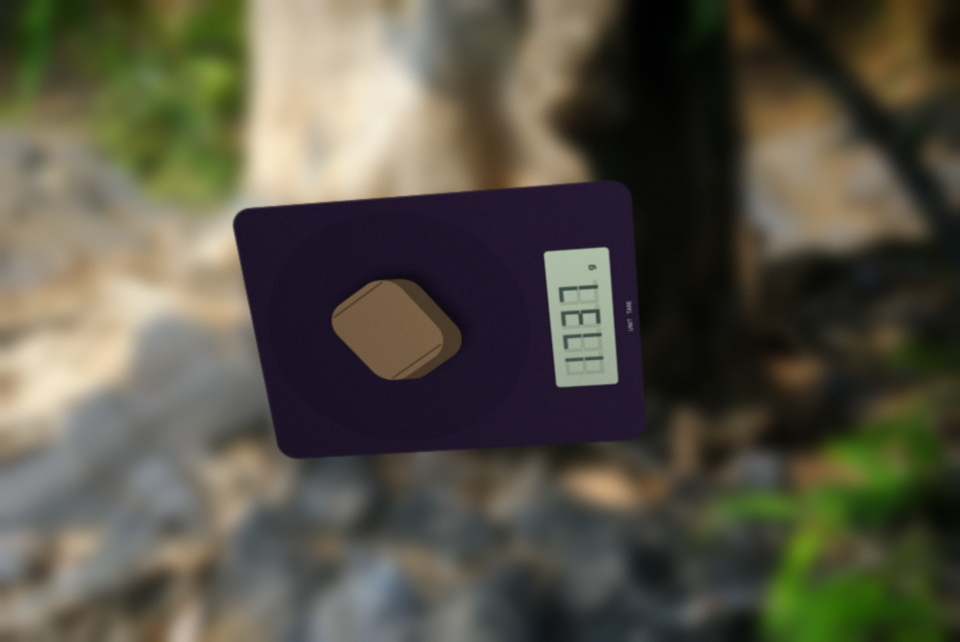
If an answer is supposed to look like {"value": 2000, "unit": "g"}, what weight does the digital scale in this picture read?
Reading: {"value": 1737, "unit": "g"}
